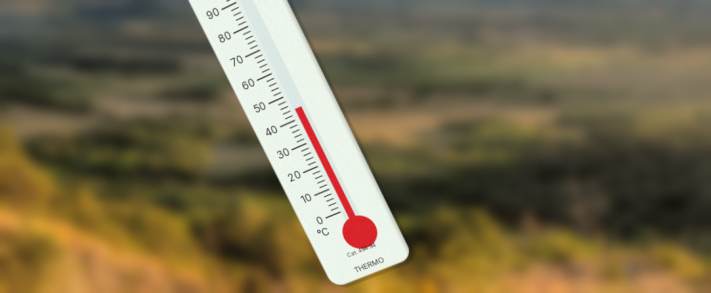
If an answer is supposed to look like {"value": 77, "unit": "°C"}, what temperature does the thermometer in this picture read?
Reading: {"value": 44, "unit": "°C"}
